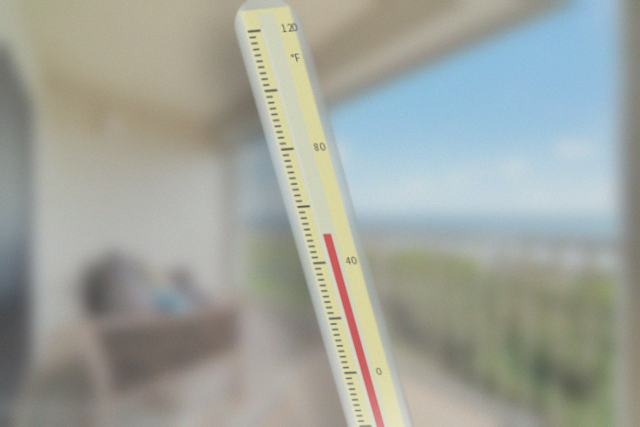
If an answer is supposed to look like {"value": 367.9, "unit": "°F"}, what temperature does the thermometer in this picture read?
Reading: {"value": 50, "unit": "°F"}
